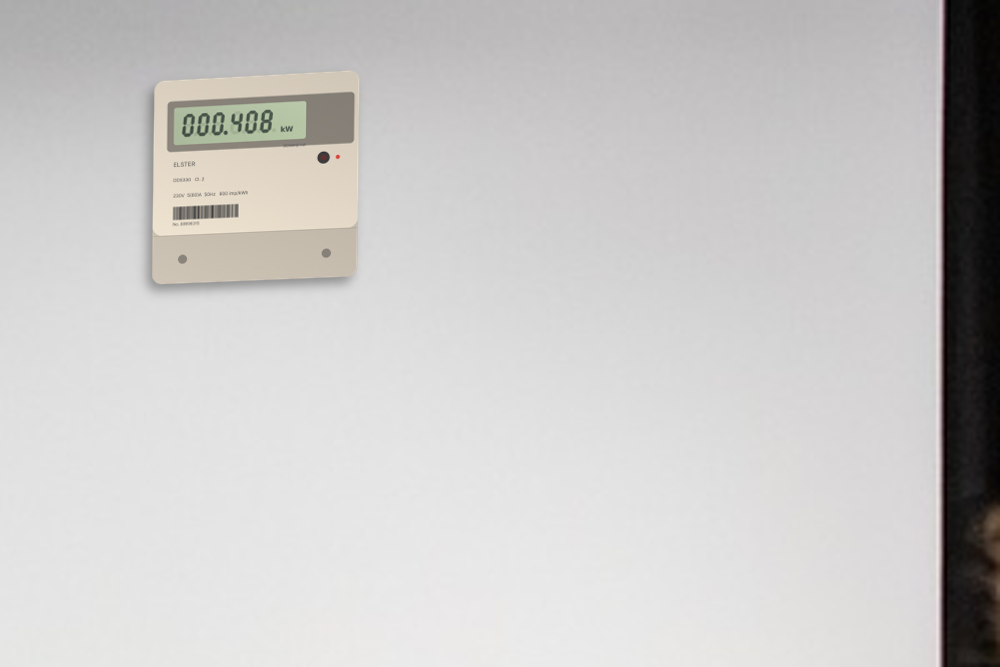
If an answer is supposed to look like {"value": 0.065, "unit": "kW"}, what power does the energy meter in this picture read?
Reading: {"value": 0.408, "unit": "kW"}
